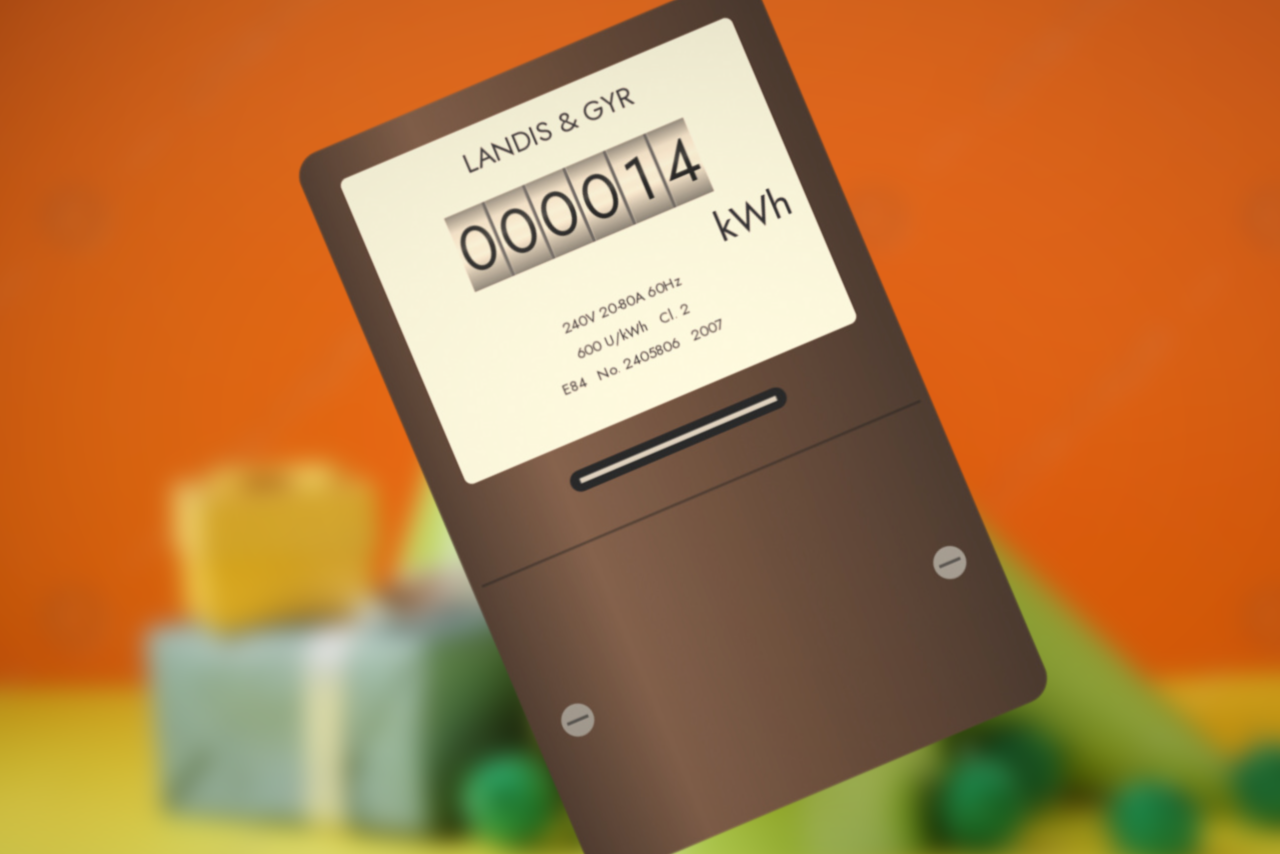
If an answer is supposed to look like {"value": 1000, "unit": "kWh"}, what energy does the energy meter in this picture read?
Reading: {"value": 14, "unit": "kWh"}
